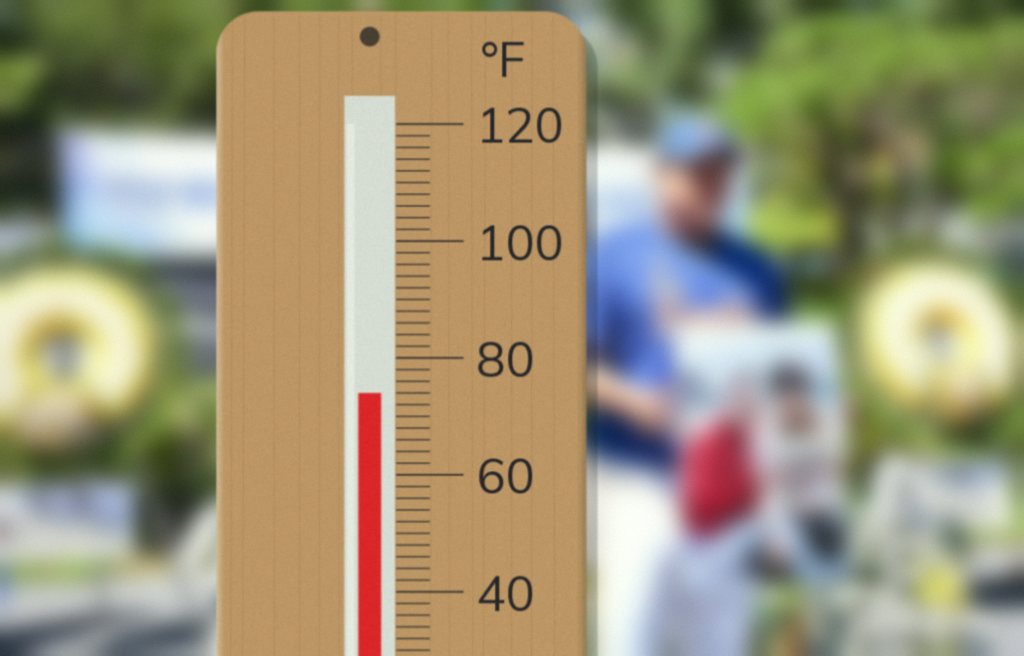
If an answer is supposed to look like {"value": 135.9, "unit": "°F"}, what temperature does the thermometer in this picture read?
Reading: {"value": 74, "unit": "°F"}
